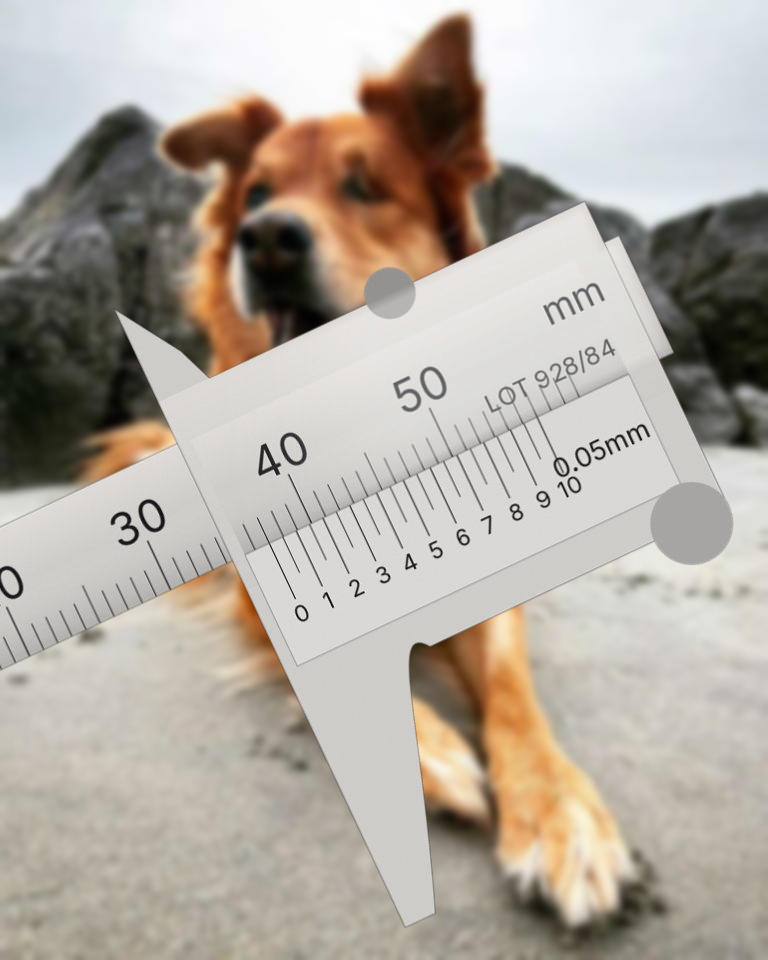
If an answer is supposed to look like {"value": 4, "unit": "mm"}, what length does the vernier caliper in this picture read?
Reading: {"value": 37.0, "unit": "mm"}
